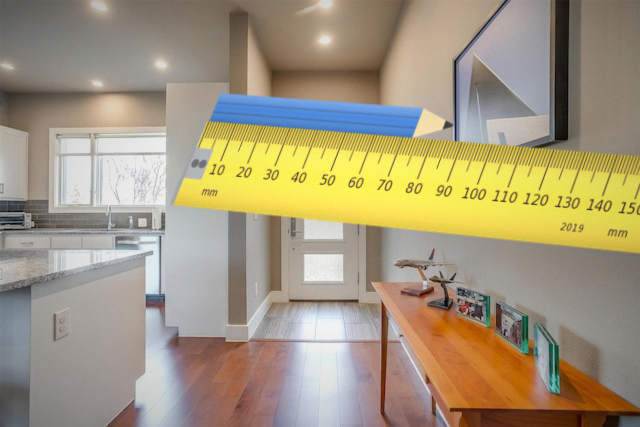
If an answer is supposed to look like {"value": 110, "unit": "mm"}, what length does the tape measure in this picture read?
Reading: {"value": 85, "unit": "mm"}
